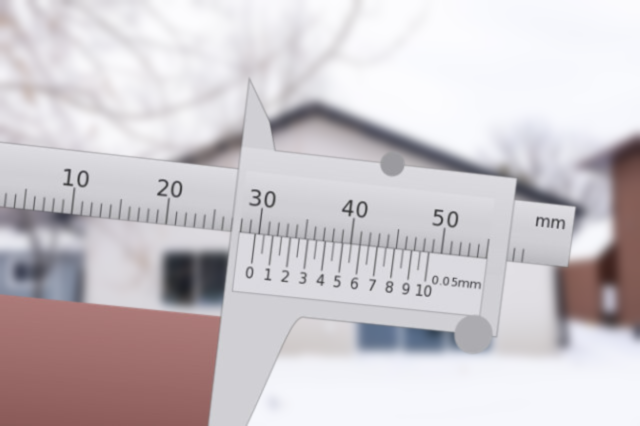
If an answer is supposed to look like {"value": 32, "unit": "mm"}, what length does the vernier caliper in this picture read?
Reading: {"value": 29.6, "unit": "mm"}
